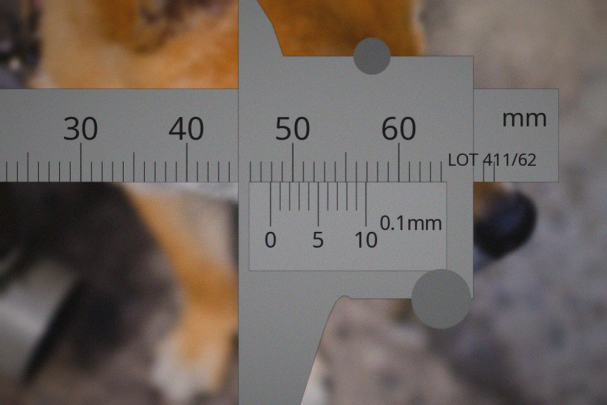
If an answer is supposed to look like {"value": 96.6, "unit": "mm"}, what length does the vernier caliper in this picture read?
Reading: {"value": 47.9, "unit": "mm"}
